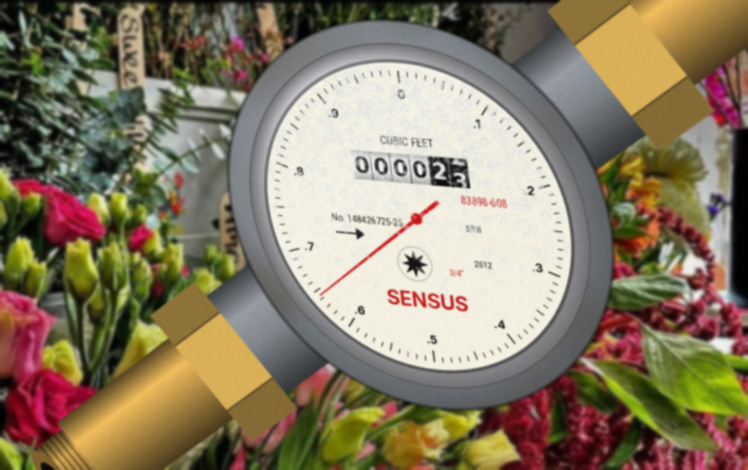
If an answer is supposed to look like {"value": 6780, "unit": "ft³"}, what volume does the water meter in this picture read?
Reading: {"value": 22.64, "unit": "ft³"}
